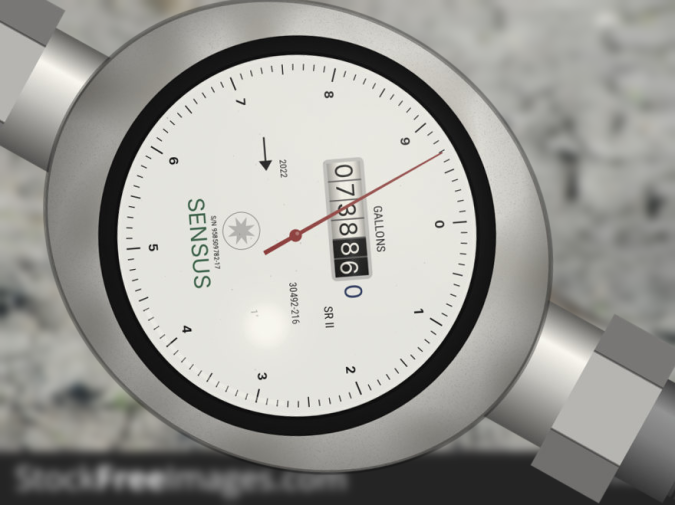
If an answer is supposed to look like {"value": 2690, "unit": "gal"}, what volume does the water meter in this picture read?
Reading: {"value": 738859.3, "unit": "gal"}
